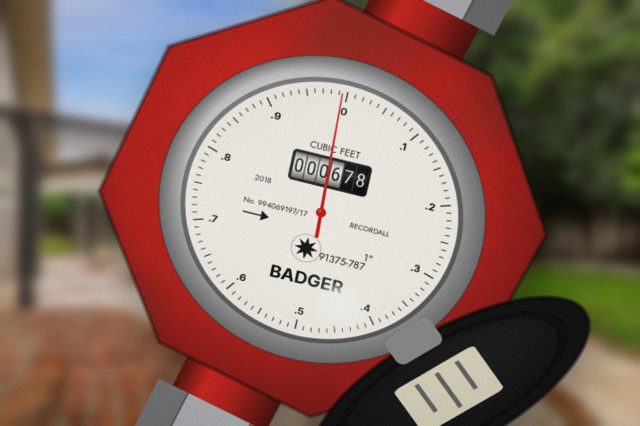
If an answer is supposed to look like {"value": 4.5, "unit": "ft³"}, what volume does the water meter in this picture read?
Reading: {"value": 677.99, "unit": "ft³"}
